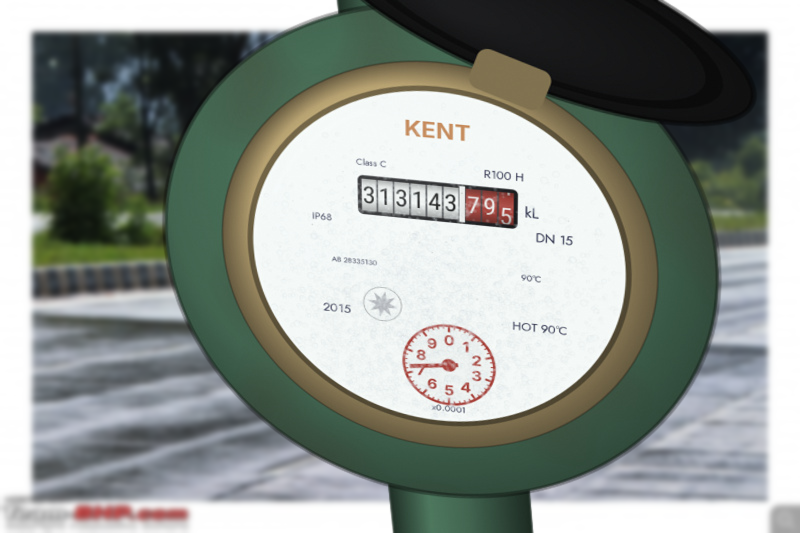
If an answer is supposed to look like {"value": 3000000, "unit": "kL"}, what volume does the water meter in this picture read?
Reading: {"value": 313143.7947, "unit": "kL"}
